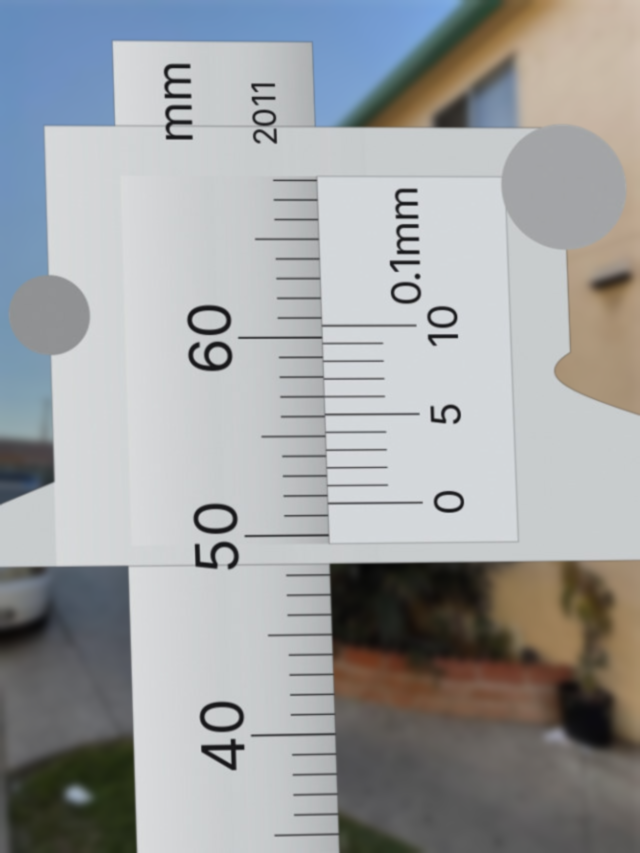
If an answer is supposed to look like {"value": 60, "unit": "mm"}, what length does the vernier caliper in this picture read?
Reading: {"value": 51.6, "unit": "mm"}
